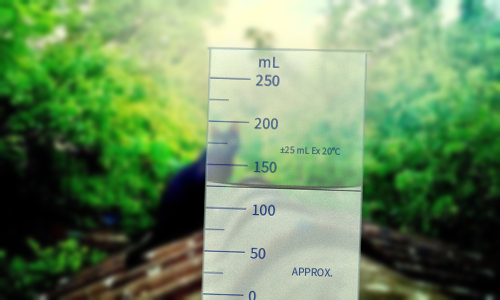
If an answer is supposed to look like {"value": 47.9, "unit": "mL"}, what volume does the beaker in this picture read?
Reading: {"value": 125, "unit": "mL"}
